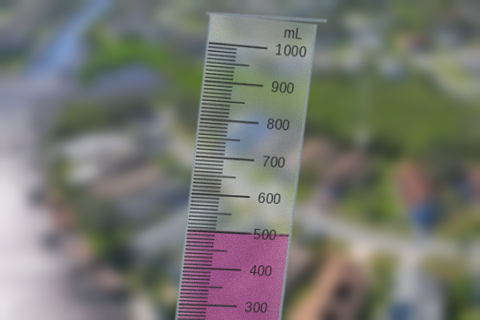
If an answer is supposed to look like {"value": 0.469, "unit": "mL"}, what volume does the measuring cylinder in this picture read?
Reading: {"value": 500, "unit": "mL"}
